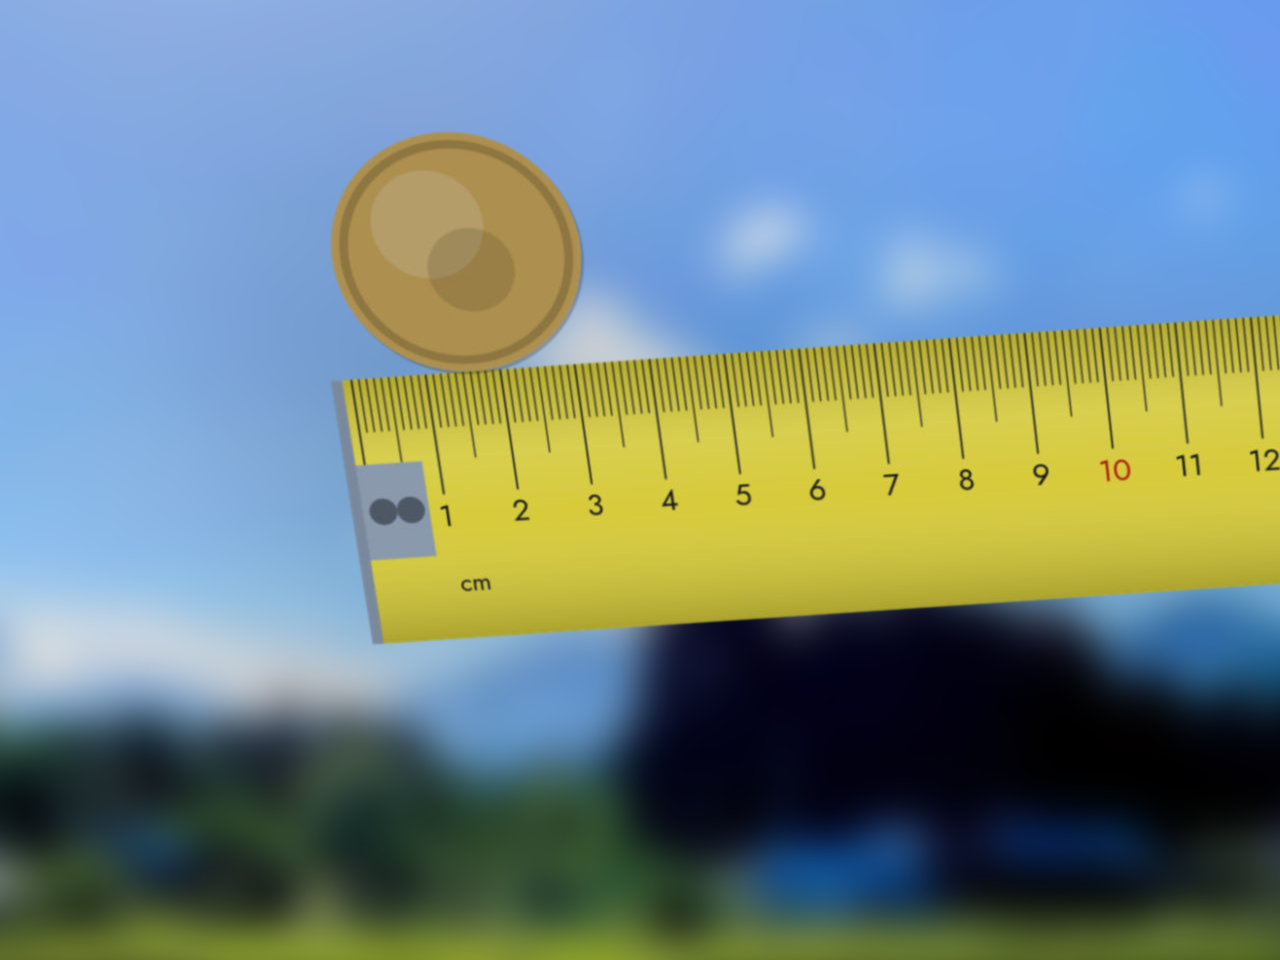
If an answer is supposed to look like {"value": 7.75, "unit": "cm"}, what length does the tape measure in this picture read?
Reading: {"value": 3.3, "unit": "cm"}
